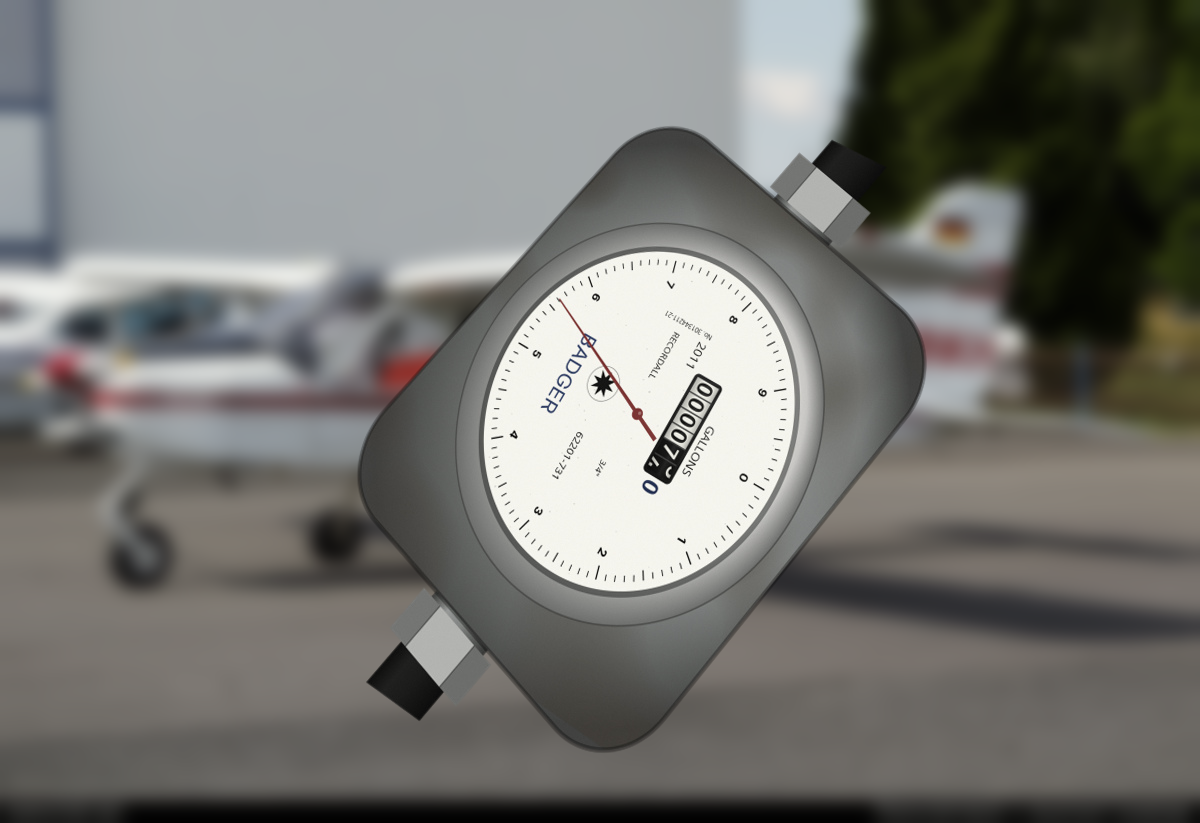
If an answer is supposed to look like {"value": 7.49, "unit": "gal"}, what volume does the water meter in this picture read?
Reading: {"value": 735.6, "unit": "gal"}
